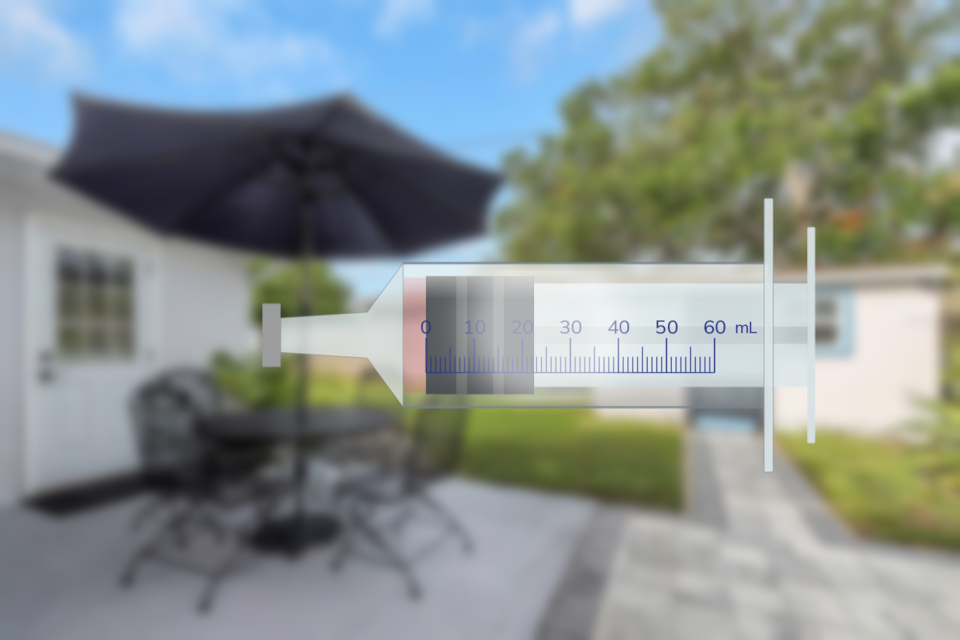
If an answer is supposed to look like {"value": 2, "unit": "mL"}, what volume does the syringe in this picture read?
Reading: {"value": 0, "unit": "mL"}
